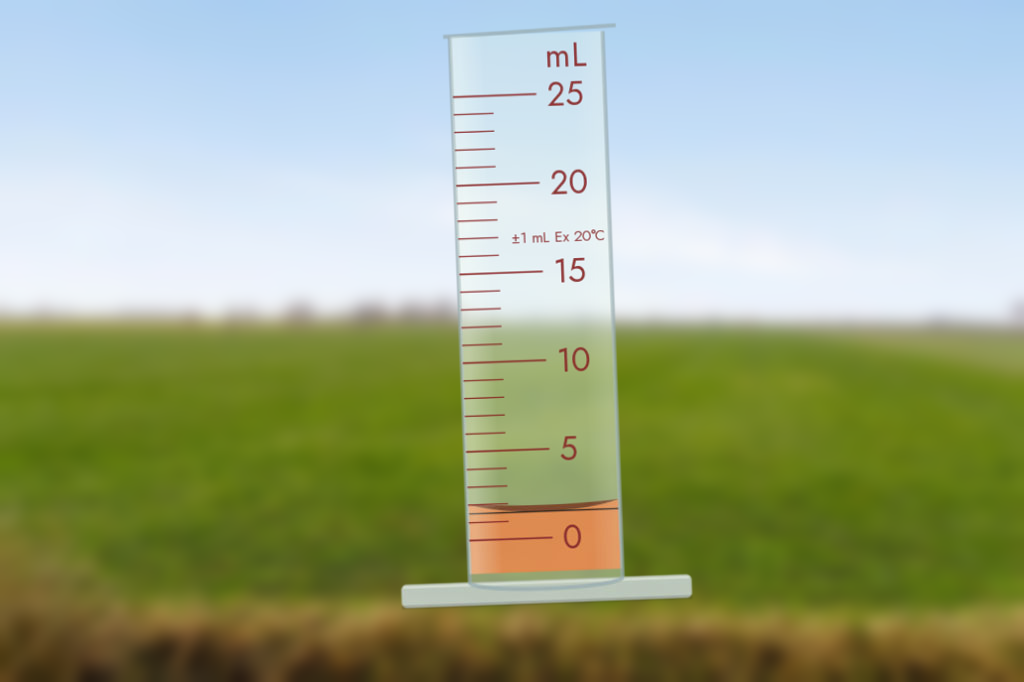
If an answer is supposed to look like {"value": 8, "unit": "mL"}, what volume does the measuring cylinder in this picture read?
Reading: {"value": 1.5, "unit": "mL"}
